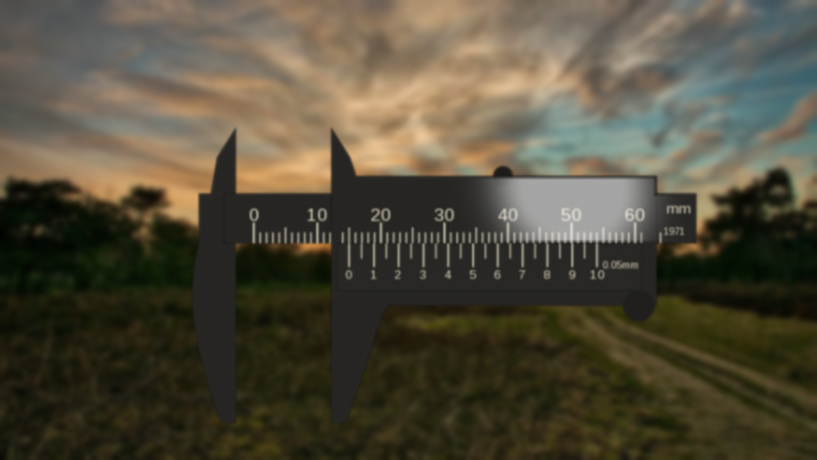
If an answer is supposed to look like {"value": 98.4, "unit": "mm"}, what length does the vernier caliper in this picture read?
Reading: {"value": 15.0, "unit": "mm"}
